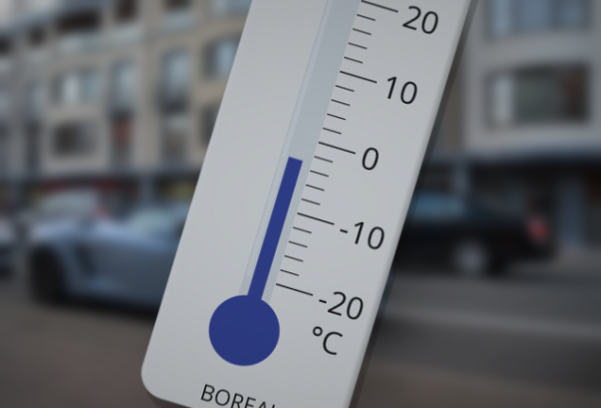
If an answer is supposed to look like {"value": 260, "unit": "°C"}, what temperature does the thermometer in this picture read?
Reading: {"value": -3, "unit": "°C"}
